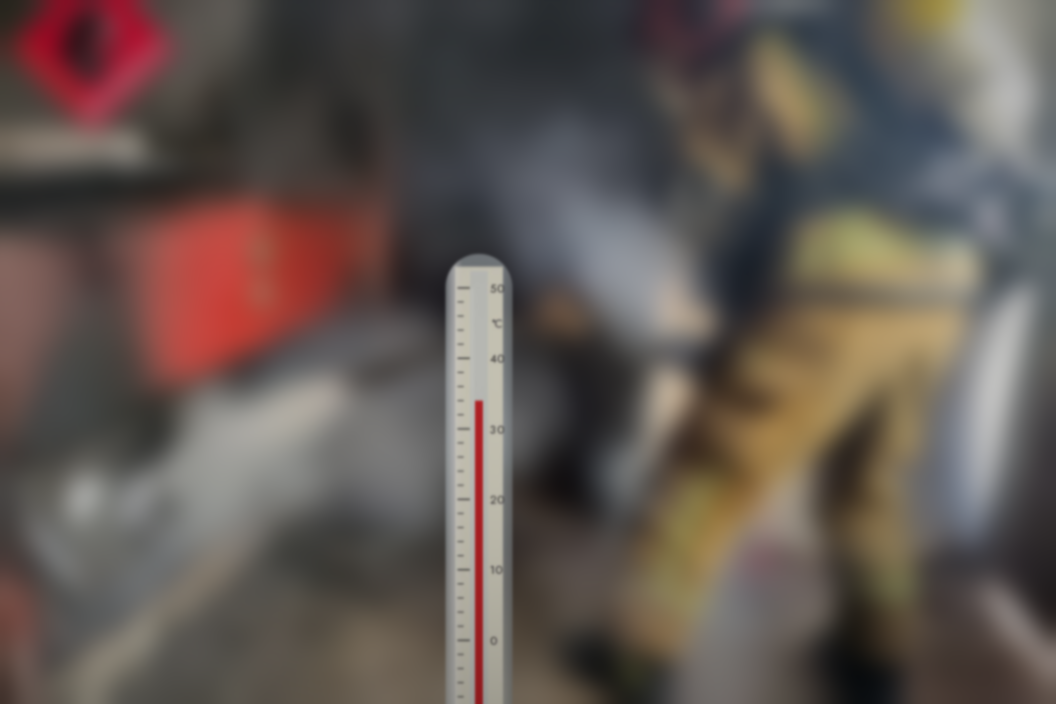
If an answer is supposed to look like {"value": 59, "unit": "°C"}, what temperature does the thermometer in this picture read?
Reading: {"value": 34, "unit": "°C"}
